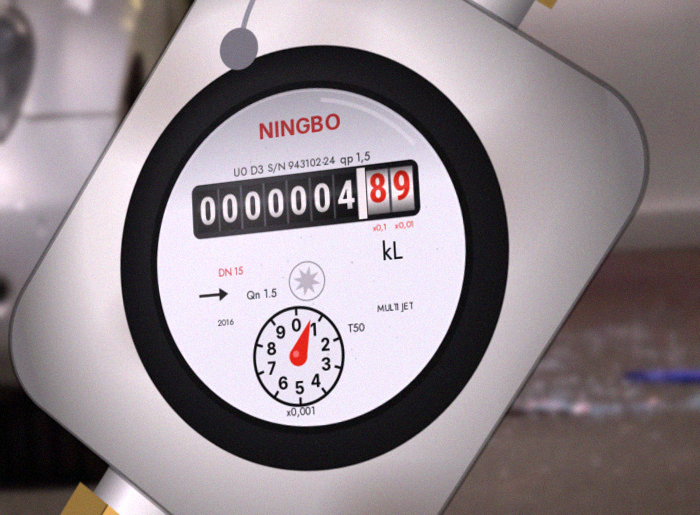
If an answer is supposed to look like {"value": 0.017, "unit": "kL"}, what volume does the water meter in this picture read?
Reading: {"value": 4.890, "unit": "kL"}
